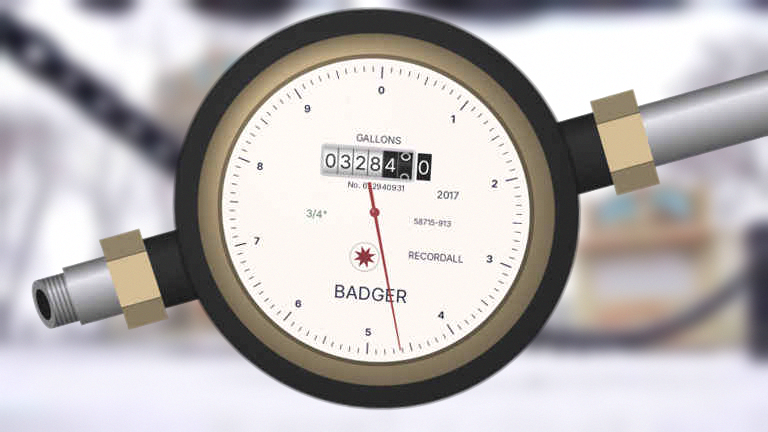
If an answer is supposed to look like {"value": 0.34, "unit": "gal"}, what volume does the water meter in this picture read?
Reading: {"value": 328484.6, "unit": "gal"}
